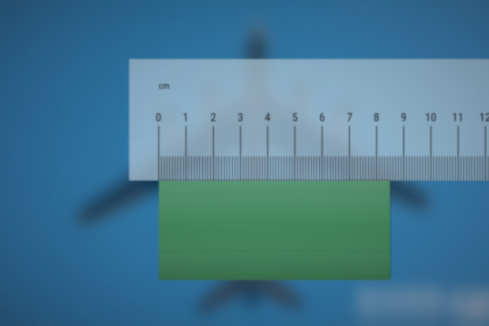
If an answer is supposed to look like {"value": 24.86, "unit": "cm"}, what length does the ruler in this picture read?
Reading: {"value": 8.5, "unit": "cm"}
